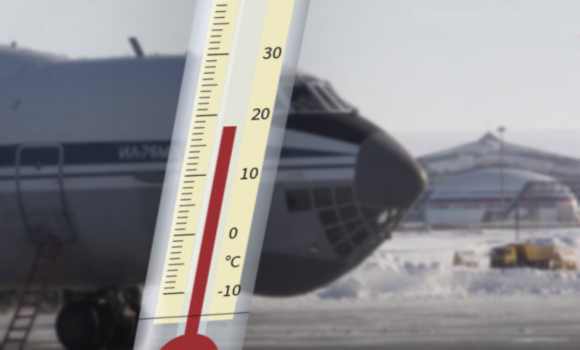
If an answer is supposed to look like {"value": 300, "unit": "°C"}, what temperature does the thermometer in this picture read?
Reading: {"value": 18, "unit": "°C"}
